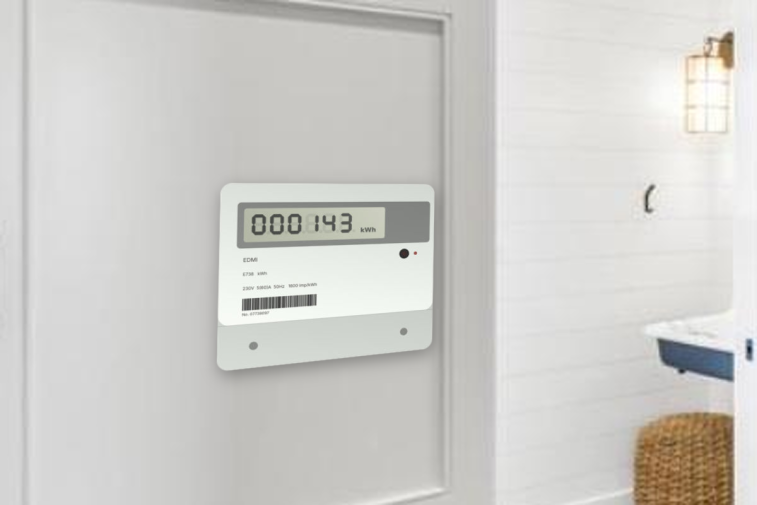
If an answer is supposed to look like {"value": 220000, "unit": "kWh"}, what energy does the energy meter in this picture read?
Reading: {"value": 143, "unit": "kWh"}
